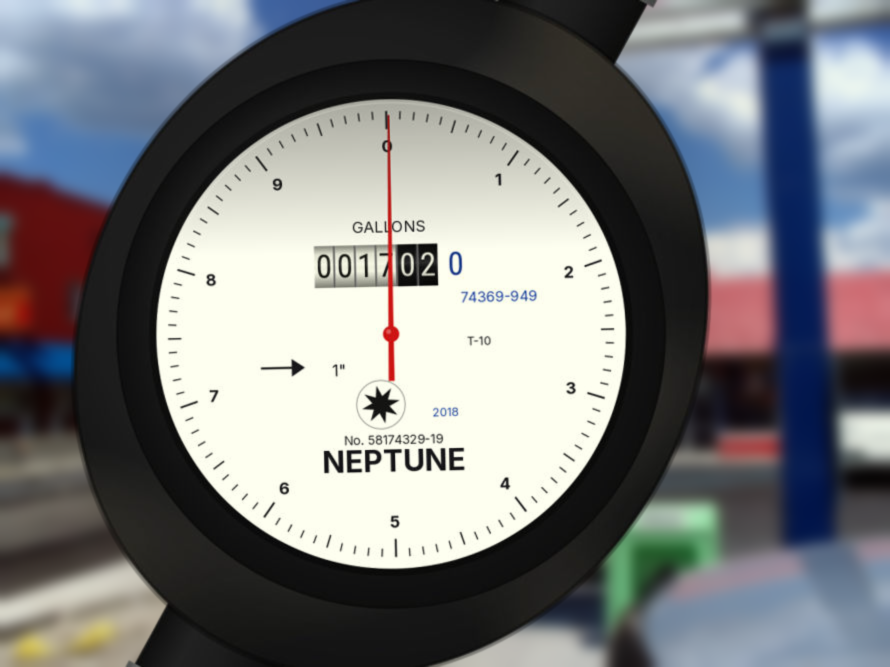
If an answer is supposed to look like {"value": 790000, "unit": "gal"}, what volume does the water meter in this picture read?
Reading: {"value": 17020.0, "unit": "gal"}
